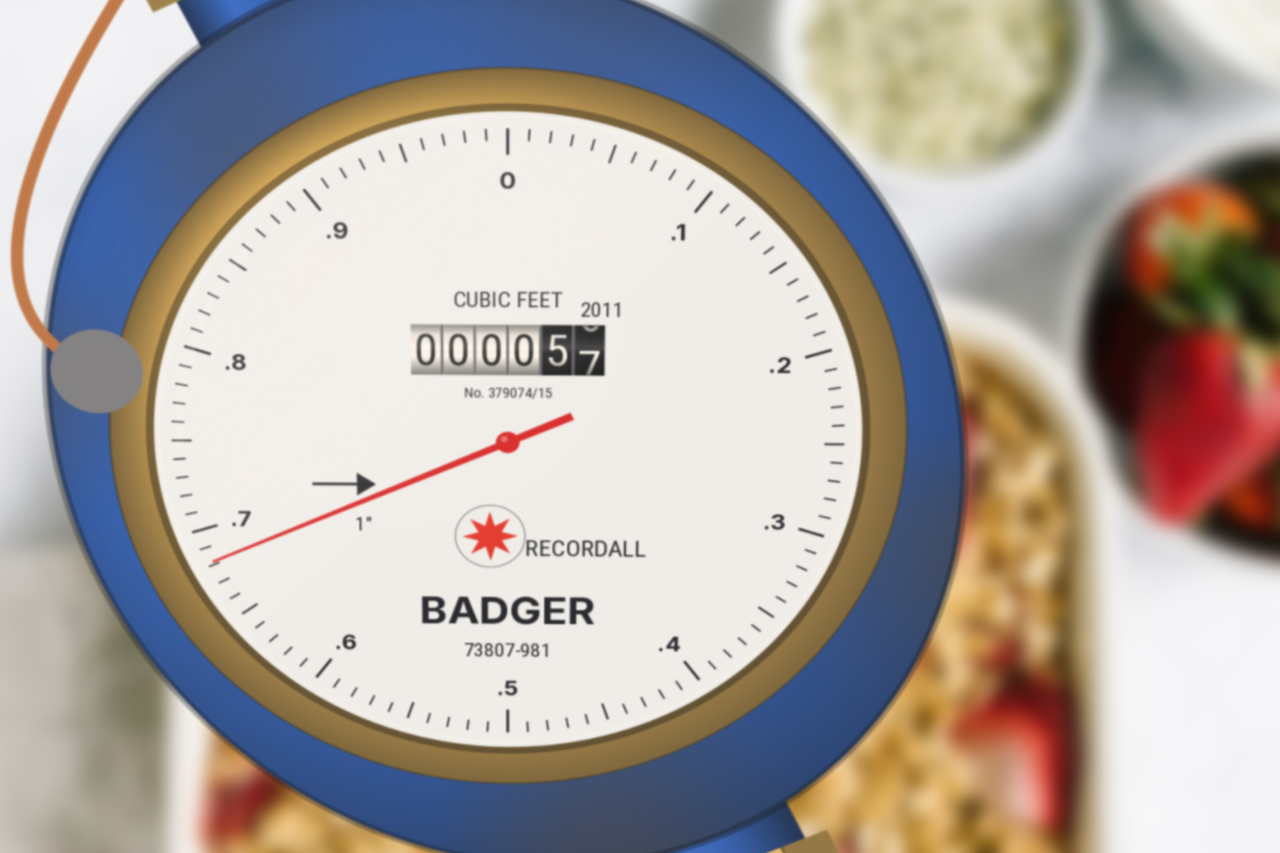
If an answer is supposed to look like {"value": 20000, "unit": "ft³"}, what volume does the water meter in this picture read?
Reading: {"value": 56.68, "unit": "ft³"}
